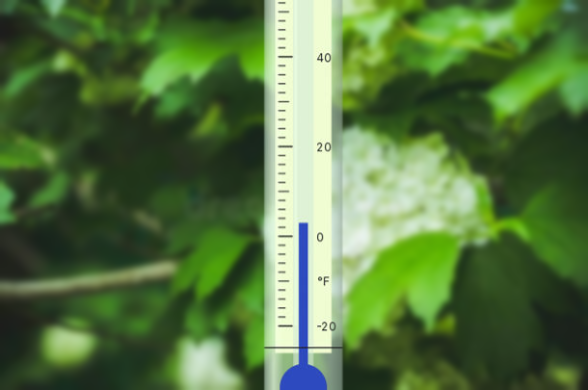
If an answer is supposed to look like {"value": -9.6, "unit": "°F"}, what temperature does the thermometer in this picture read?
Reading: {"value": 3, "unit": "°F"}
